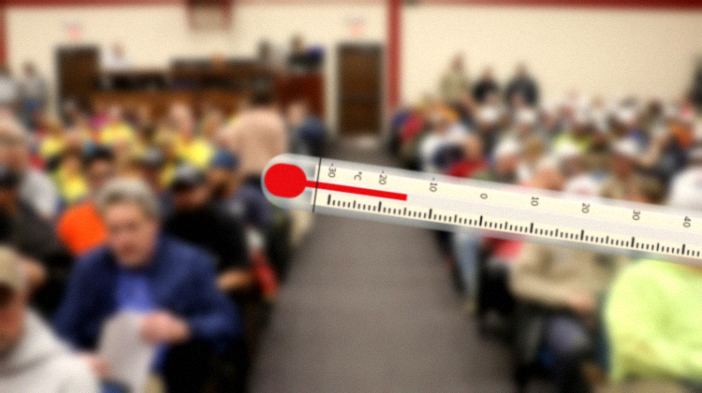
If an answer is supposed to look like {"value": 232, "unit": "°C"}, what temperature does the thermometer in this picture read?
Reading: {"value": -15, "unit": "°C"}
